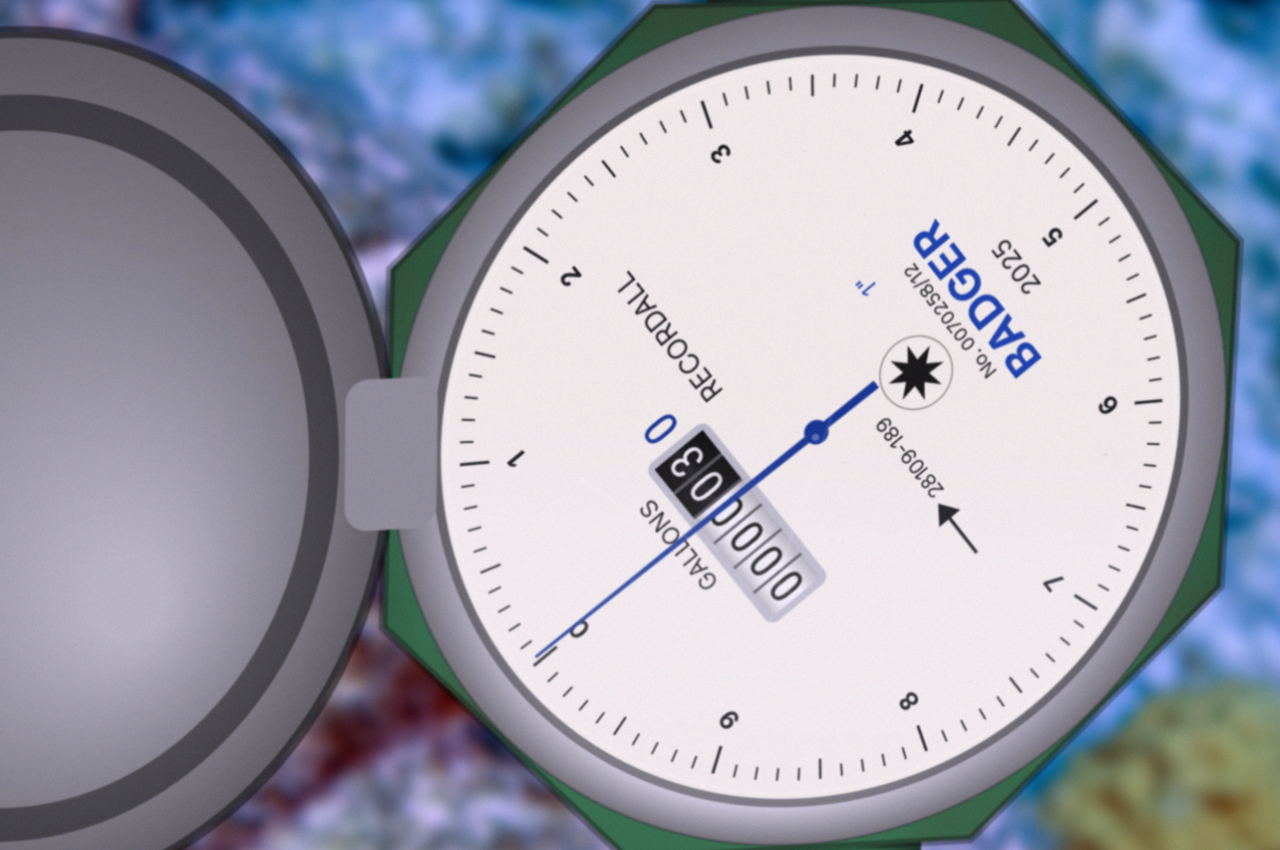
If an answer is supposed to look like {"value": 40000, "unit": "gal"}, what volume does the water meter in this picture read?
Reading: {"value": 30.0, "unit": "gal"}
